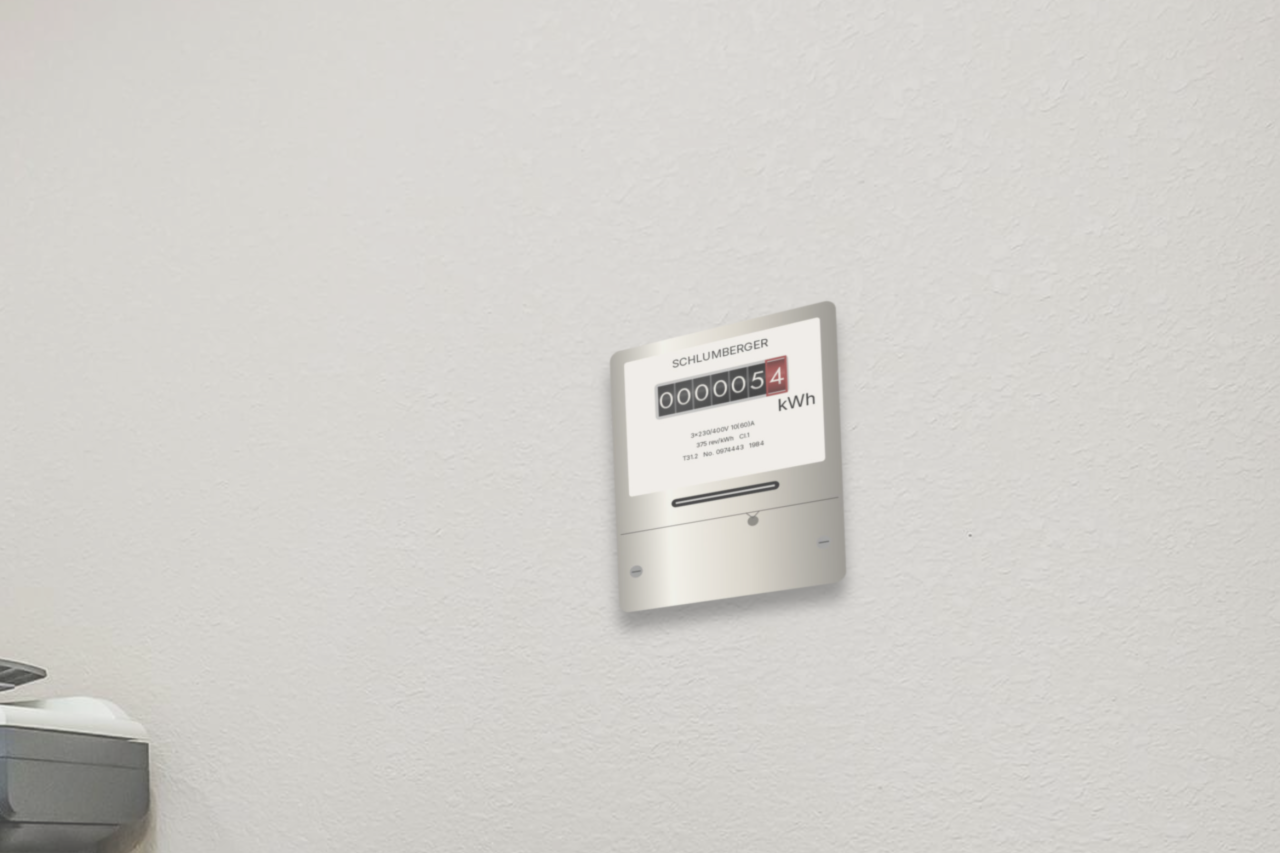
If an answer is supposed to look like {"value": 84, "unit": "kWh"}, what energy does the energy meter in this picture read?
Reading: {"value": 5.4, "unit": "kWh"}
